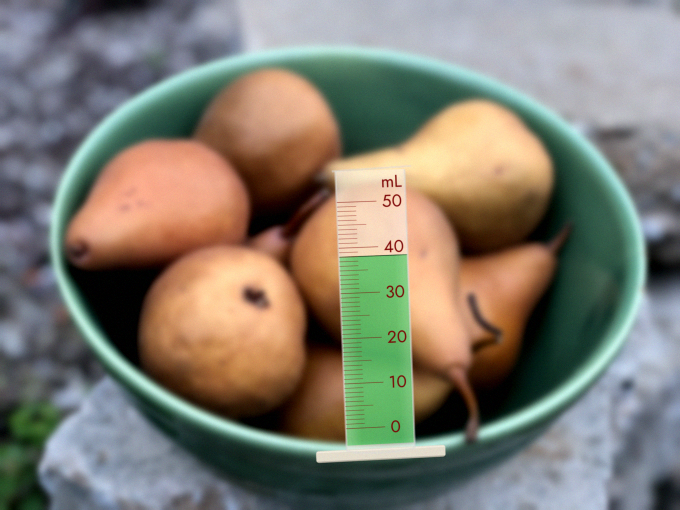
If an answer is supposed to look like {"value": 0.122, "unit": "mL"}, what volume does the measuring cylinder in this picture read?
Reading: {"value": 38, "unit": "mL"}
